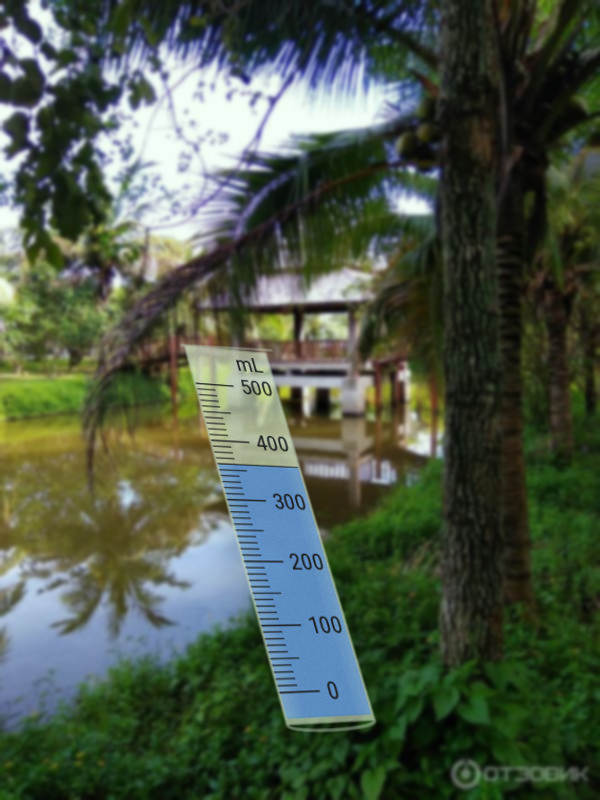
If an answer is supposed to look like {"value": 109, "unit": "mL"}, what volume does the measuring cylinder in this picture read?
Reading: {"value": 360, "unit": "mL"}
